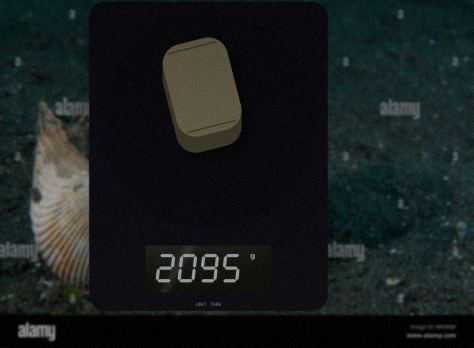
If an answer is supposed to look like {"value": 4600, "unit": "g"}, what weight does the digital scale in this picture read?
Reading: {"value": 2095, "unit": "g"}
